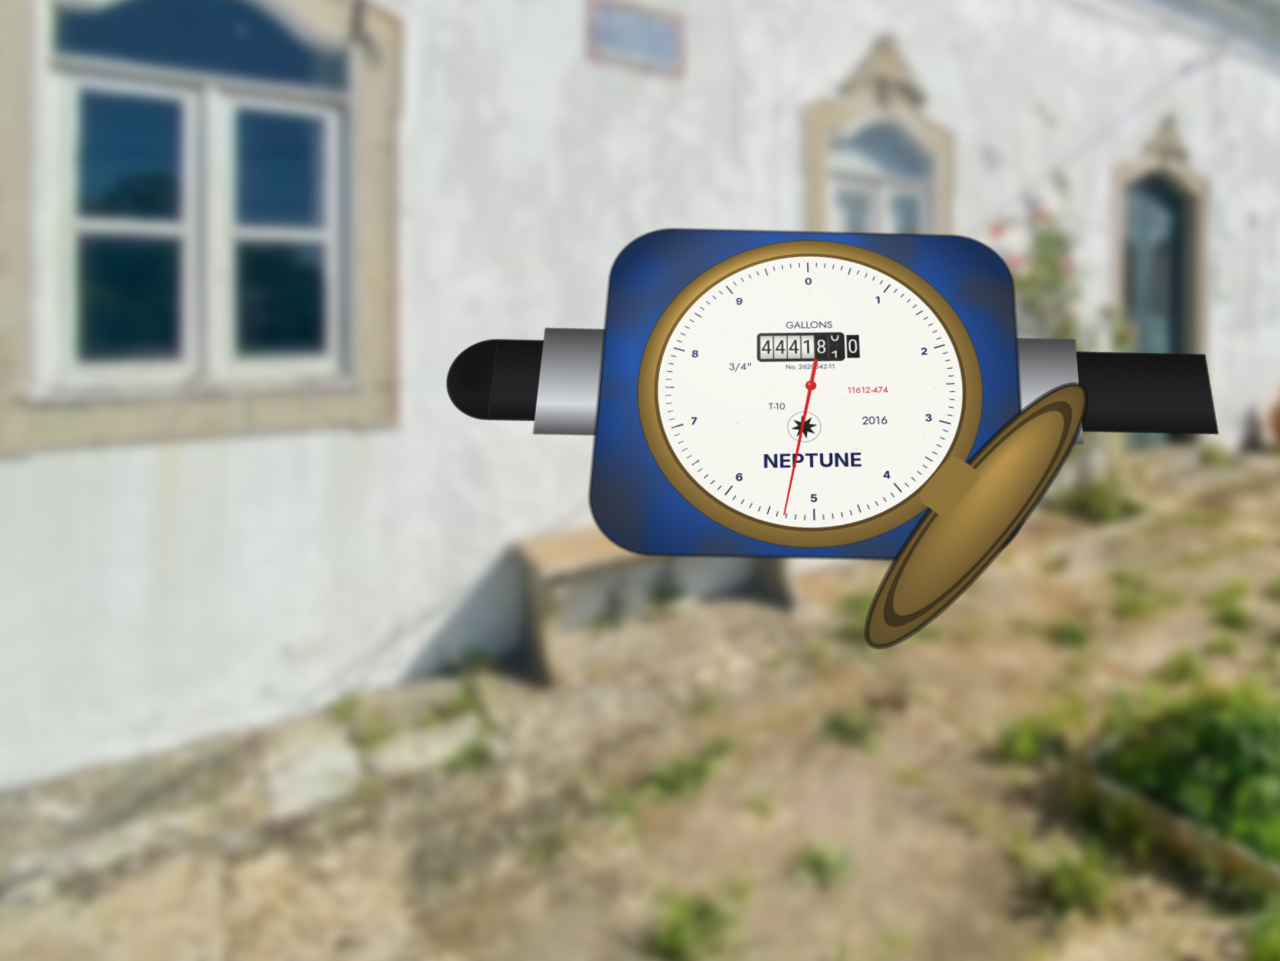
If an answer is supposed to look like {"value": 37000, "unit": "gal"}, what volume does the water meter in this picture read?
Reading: {"value": 4441805.3, "unit": "gal"}
